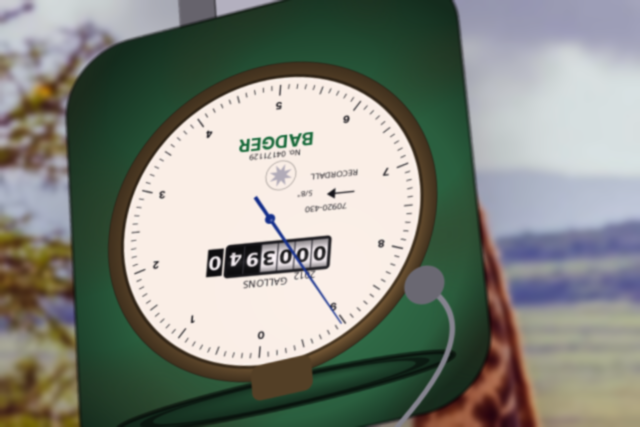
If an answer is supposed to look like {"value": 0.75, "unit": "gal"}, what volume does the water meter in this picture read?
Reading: {"value": 3939.0, "unit": "gal"}
